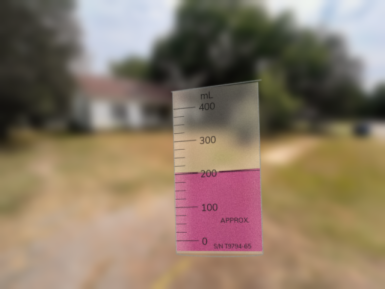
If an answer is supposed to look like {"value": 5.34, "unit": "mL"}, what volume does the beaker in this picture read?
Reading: {"value": 200, "unit": "mL"}
